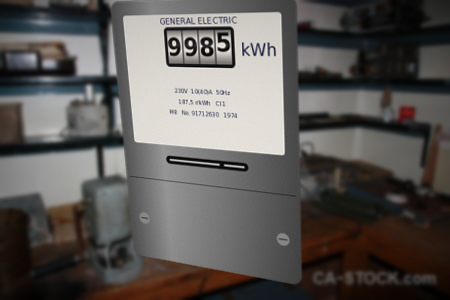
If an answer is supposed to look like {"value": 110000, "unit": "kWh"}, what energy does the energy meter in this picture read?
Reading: {"value": 9985, "unit": "kWh"}
